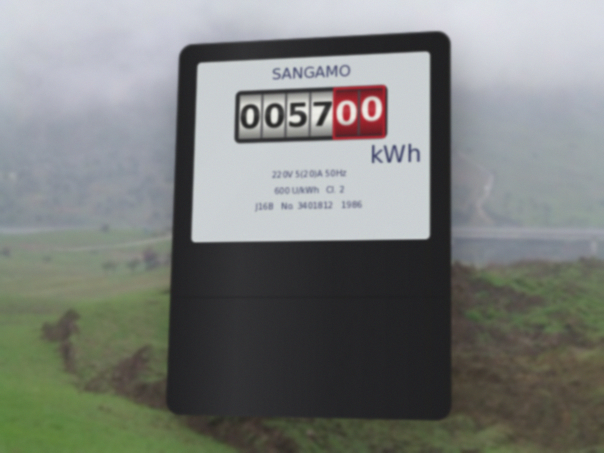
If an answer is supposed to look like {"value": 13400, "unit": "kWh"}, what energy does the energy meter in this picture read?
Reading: {"value": 57.00, "unit": "kWh"}
